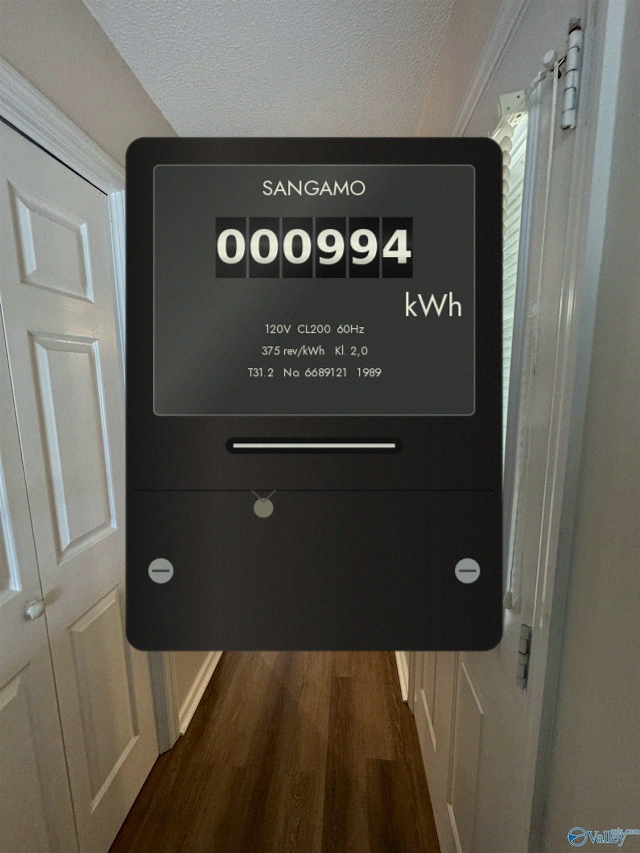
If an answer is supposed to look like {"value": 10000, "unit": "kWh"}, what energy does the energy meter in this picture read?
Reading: {"value": 994, "unit": "kWh"}
